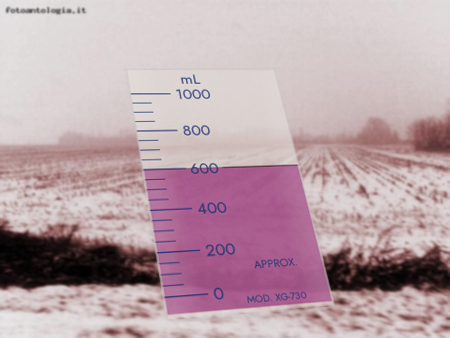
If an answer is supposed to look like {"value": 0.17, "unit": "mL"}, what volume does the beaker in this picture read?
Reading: {"value": 600, "unit": "mL"}
